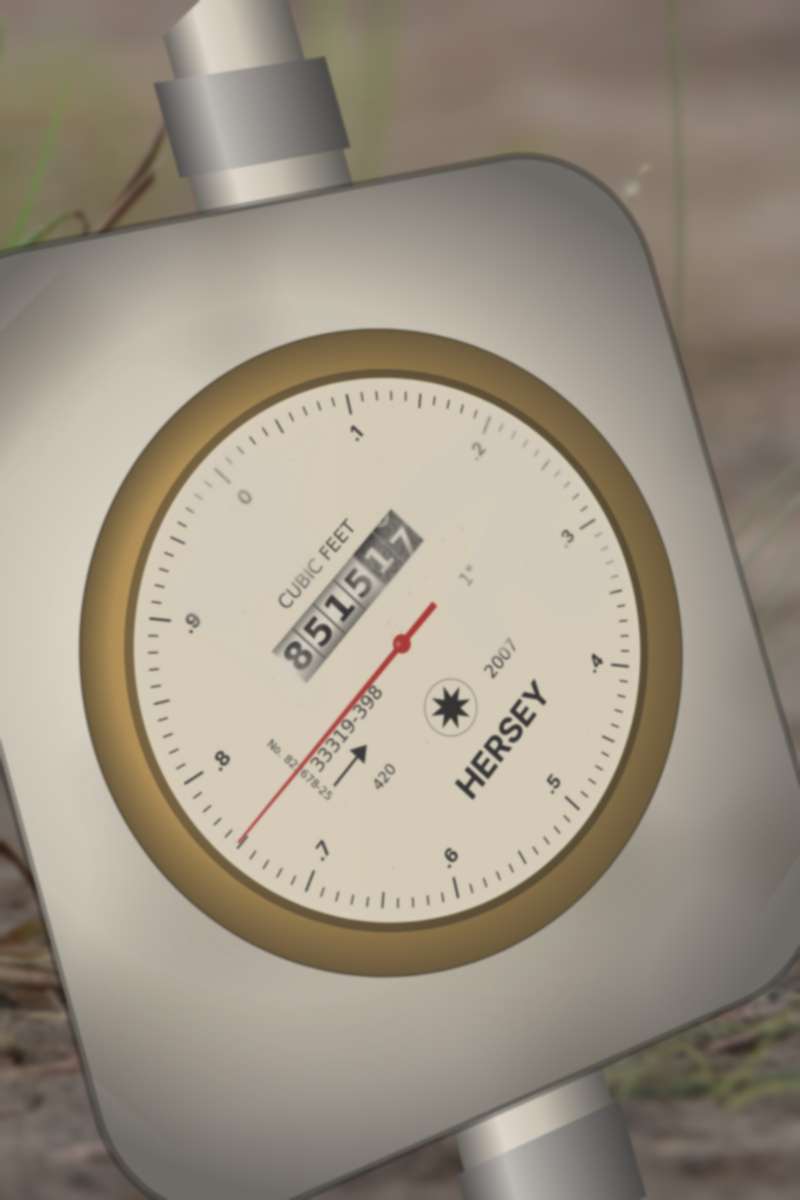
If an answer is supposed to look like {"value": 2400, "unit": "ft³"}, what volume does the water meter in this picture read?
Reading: {"value": 851516.75, "unit": "ft³"}
